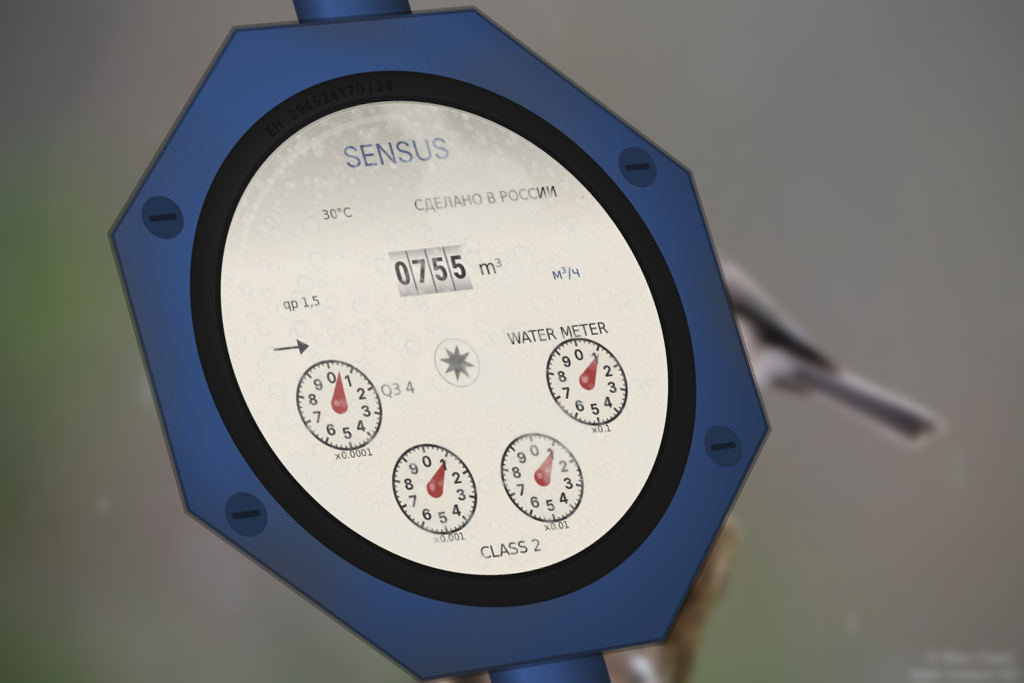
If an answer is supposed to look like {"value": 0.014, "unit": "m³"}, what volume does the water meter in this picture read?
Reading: {"value": 755.1110, "unit": "m³"}
